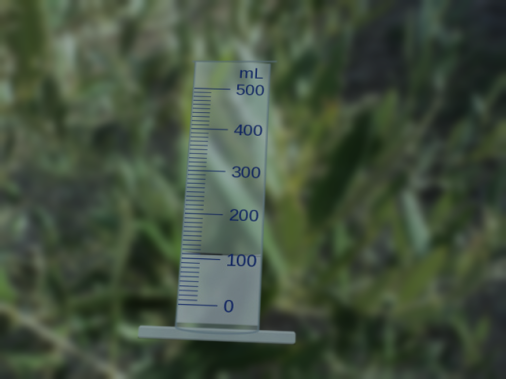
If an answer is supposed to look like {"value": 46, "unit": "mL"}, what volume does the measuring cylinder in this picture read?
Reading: {"value": 110, "unit": "mL"}
